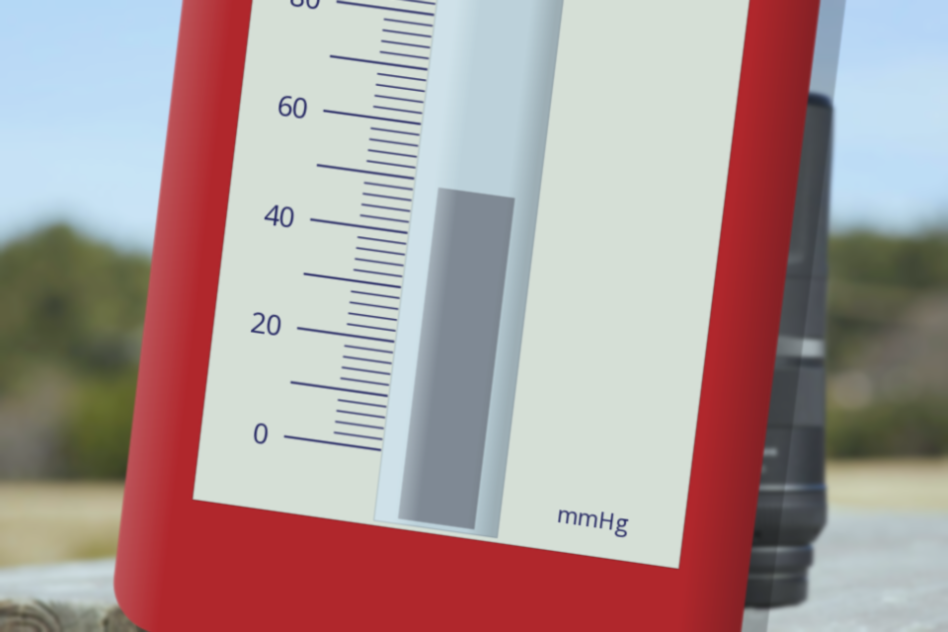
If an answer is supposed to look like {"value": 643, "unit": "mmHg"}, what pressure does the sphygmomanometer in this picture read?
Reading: {"value": 49, "unit": "mmHg"}
